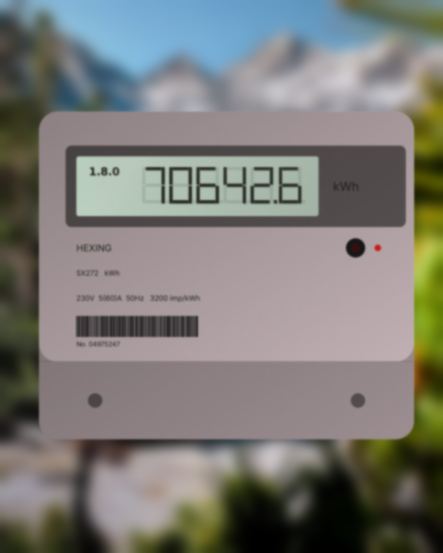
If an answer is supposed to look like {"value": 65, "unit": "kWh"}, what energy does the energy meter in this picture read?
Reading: {"value": 70642.6, "unit": "kWh"}
